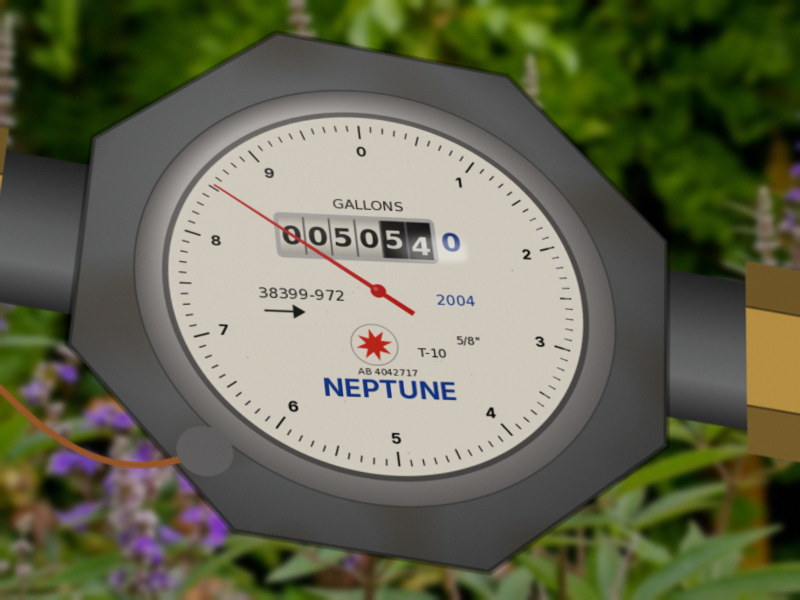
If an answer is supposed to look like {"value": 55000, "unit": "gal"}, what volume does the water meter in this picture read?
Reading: {"value": 50538.5, "unit": "gal"}
